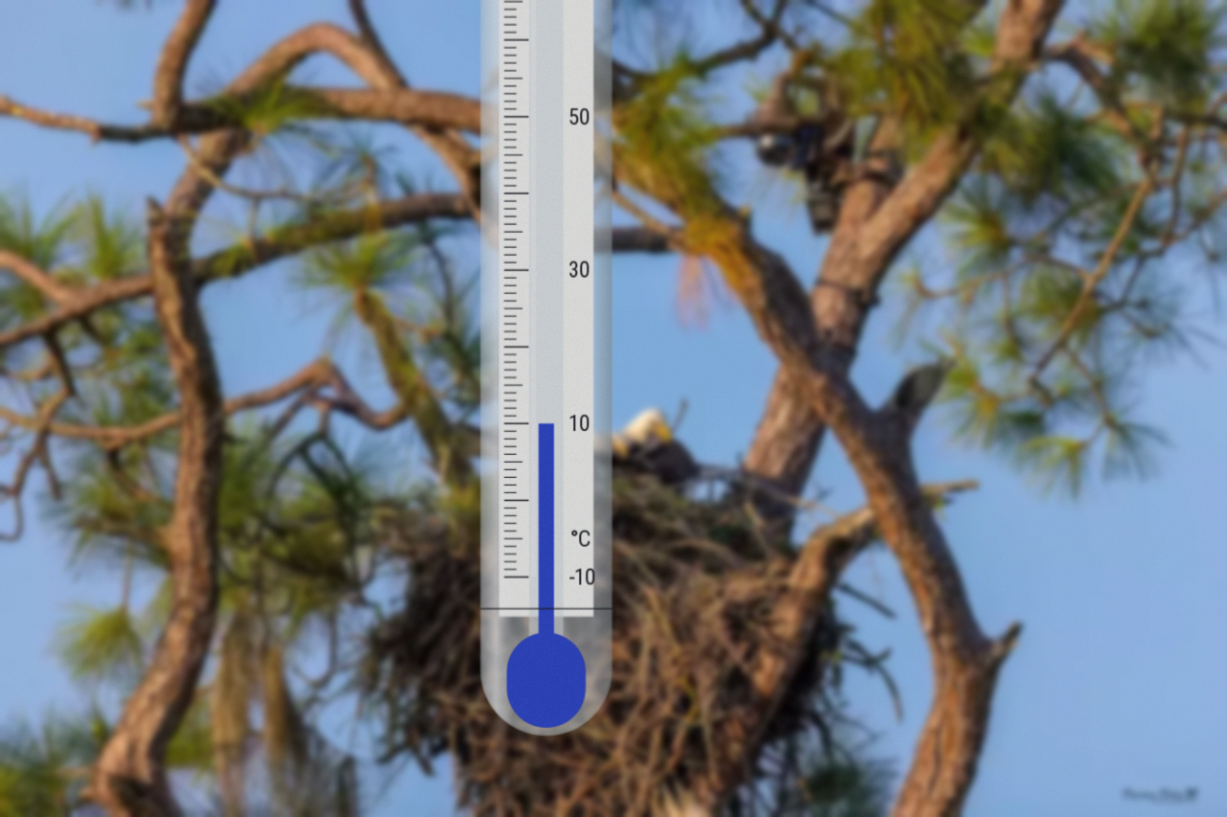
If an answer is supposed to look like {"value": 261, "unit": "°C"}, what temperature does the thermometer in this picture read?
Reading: {"value": 10, "unit": "°C"}
